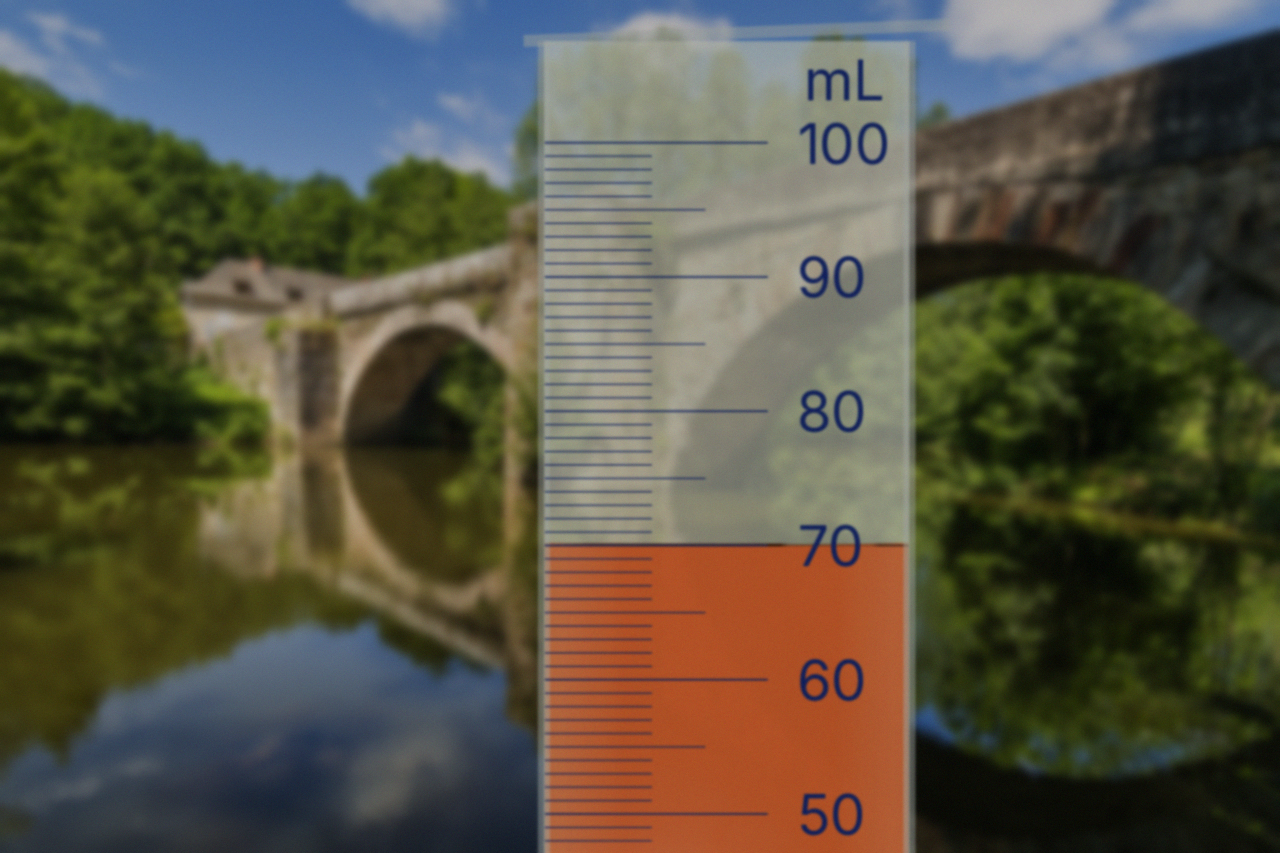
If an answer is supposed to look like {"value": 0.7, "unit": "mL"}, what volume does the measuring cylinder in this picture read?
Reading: {"value": 70, "unit": "mL"}
